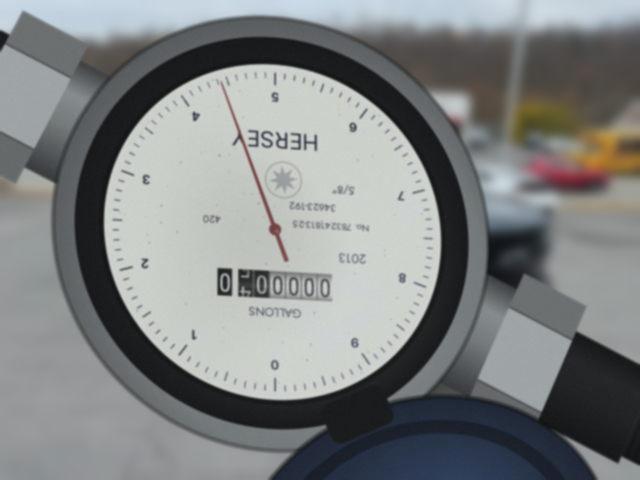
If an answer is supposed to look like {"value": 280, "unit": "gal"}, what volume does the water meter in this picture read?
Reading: {"value": 44.4, "unit": "gal"}
